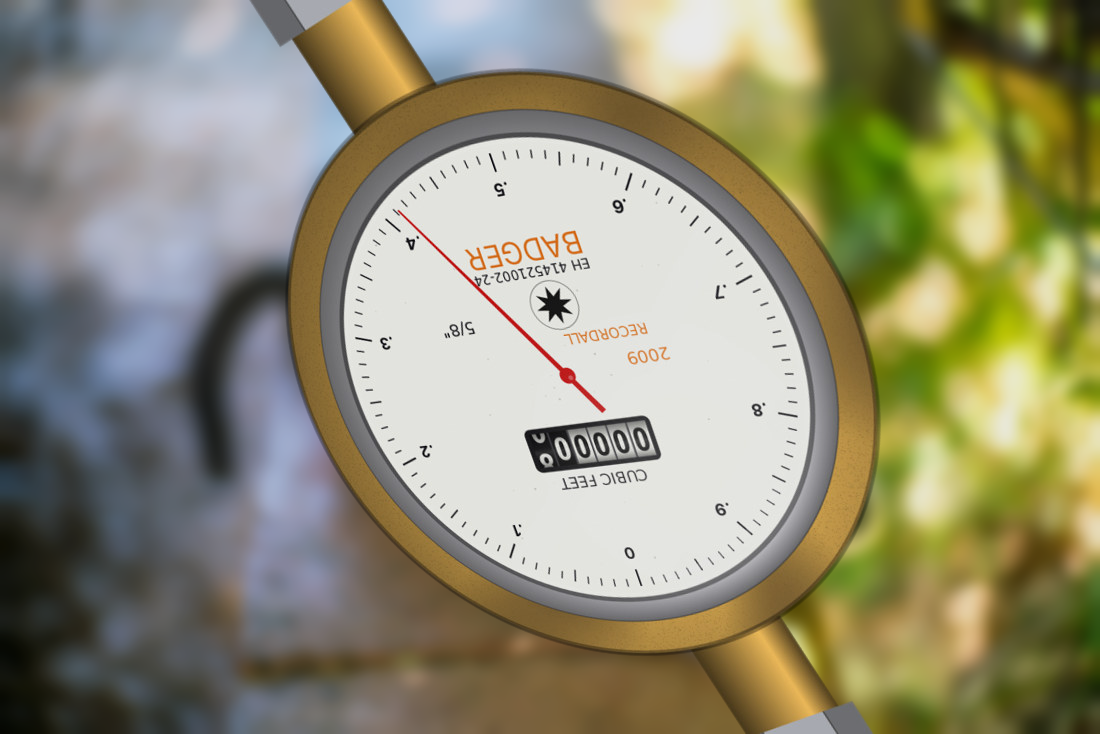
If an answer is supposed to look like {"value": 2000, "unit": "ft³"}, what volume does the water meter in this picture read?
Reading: {"value": 8.41, "unit": "ft³"}
